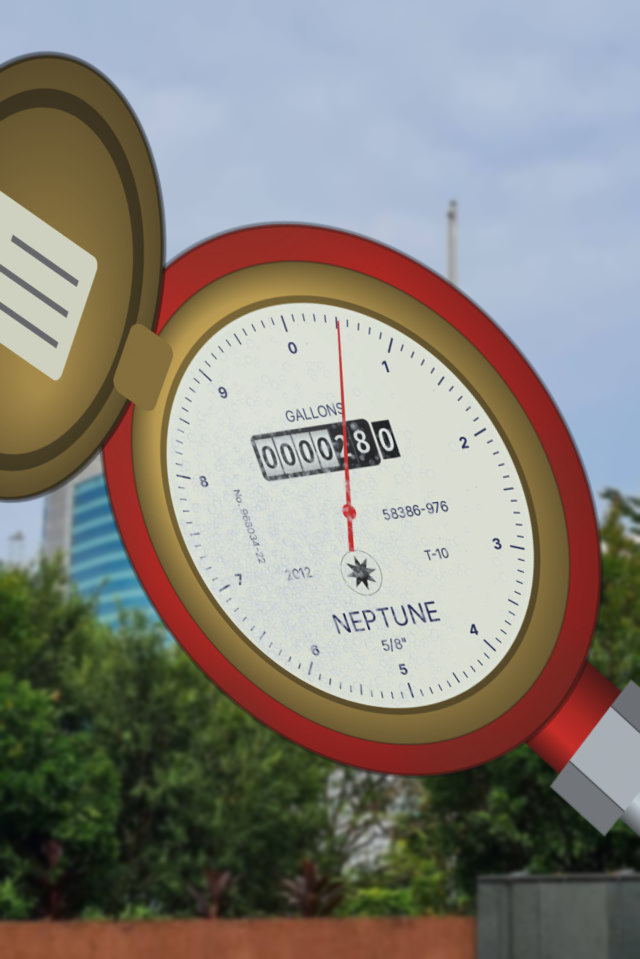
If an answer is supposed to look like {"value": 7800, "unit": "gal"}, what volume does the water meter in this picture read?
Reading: {"value": 280.5, "unit": "gal"}
